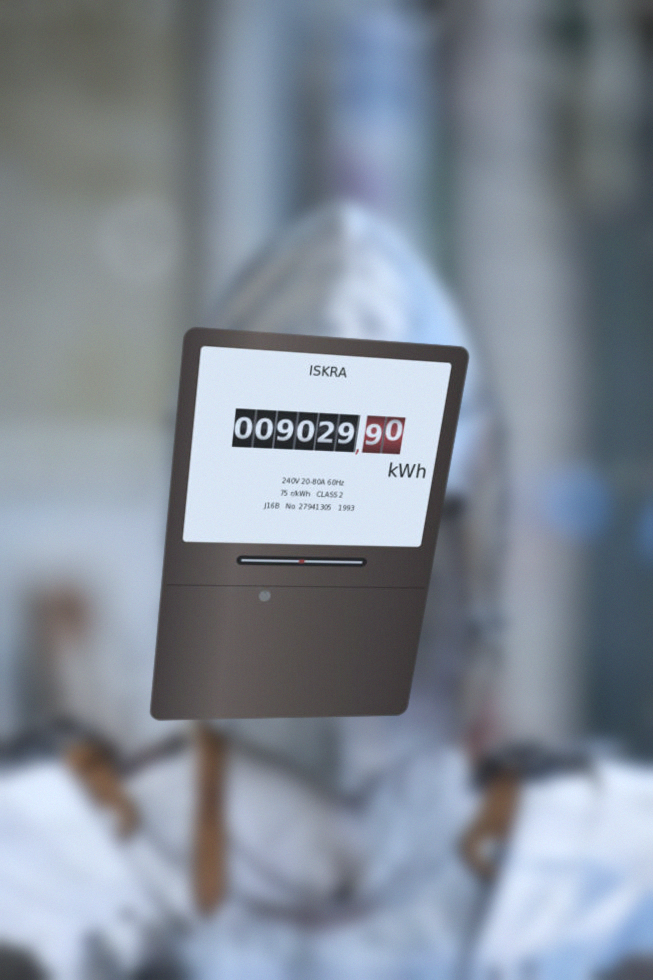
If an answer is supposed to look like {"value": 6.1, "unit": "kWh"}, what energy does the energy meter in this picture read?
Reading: {"value": 9029.90, "unit": "kWh"}
